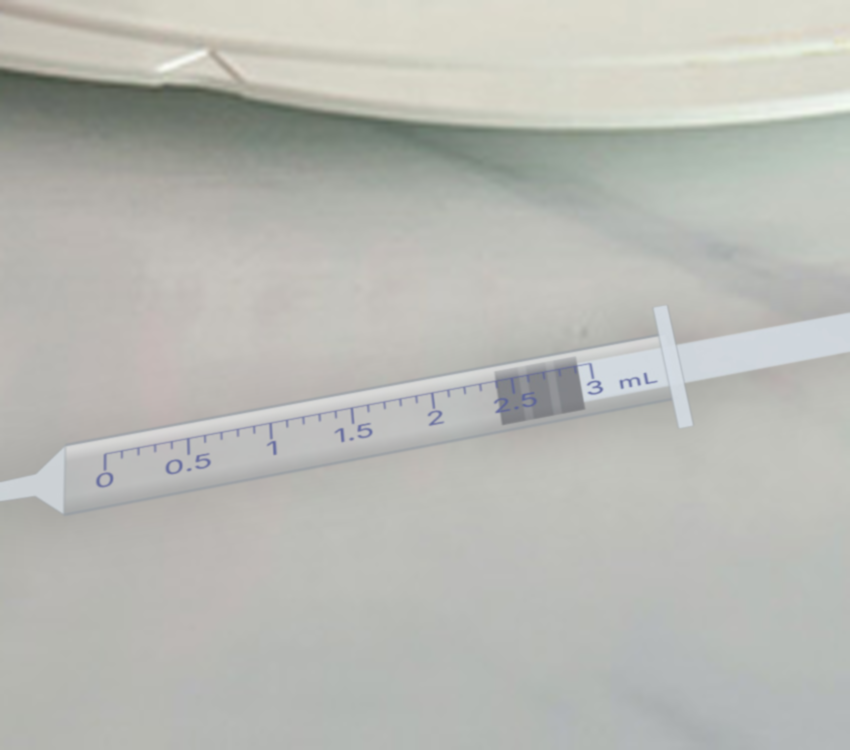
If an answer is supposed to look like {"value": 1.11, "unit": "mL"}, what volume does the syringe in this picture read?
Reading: {"value": 2.4, "unit": "mL"}
